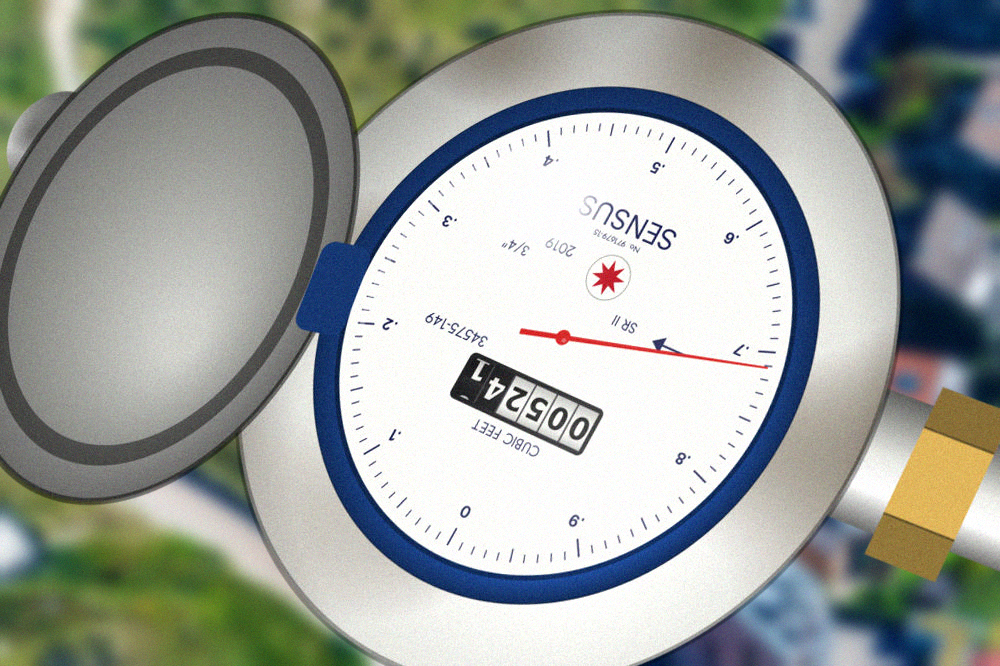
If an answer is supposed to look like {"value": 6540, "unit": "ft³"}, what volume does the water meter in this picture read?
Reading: {"value": 5240.71, "unit": "ft³"}
